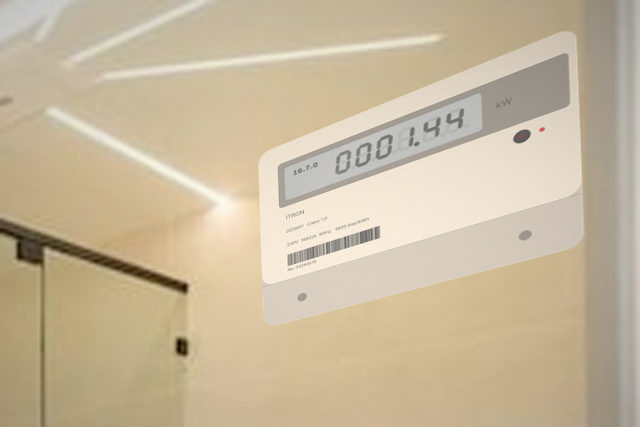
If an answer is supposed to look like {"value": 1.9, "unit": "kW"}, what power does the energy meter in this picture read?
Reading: {"value": 1.44, "unit": "kW"}
